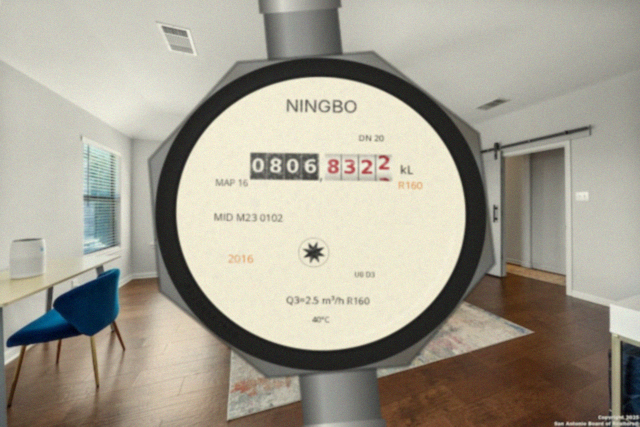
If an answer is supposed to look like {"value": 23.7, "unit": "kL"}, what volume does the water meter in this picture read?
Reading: {"value": 806.8322, "unit": "kL"}
